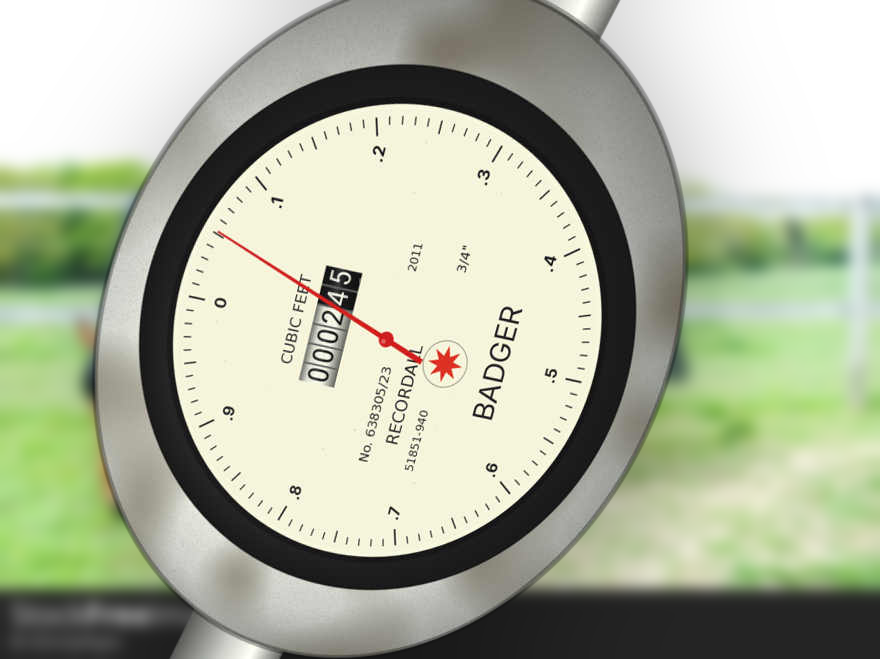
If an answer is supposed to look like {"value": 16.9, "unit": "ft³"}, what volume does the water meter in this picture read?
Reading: {"value": 245.05, "unit": "ft³"}
